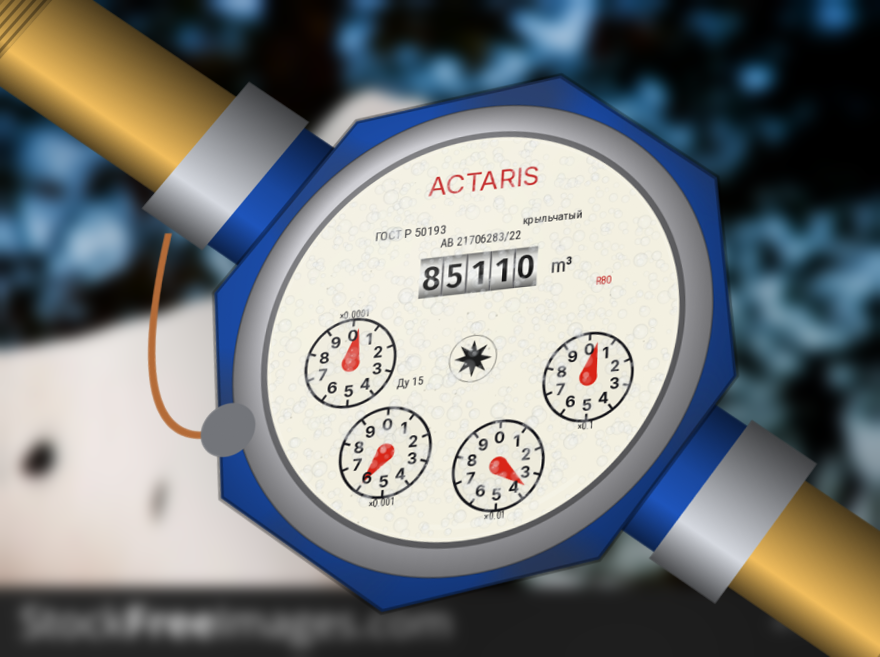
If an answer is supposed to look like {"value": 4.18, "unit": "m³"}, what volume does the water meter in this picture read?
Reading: {"value": 85110.0360, "unit": "m³"}
